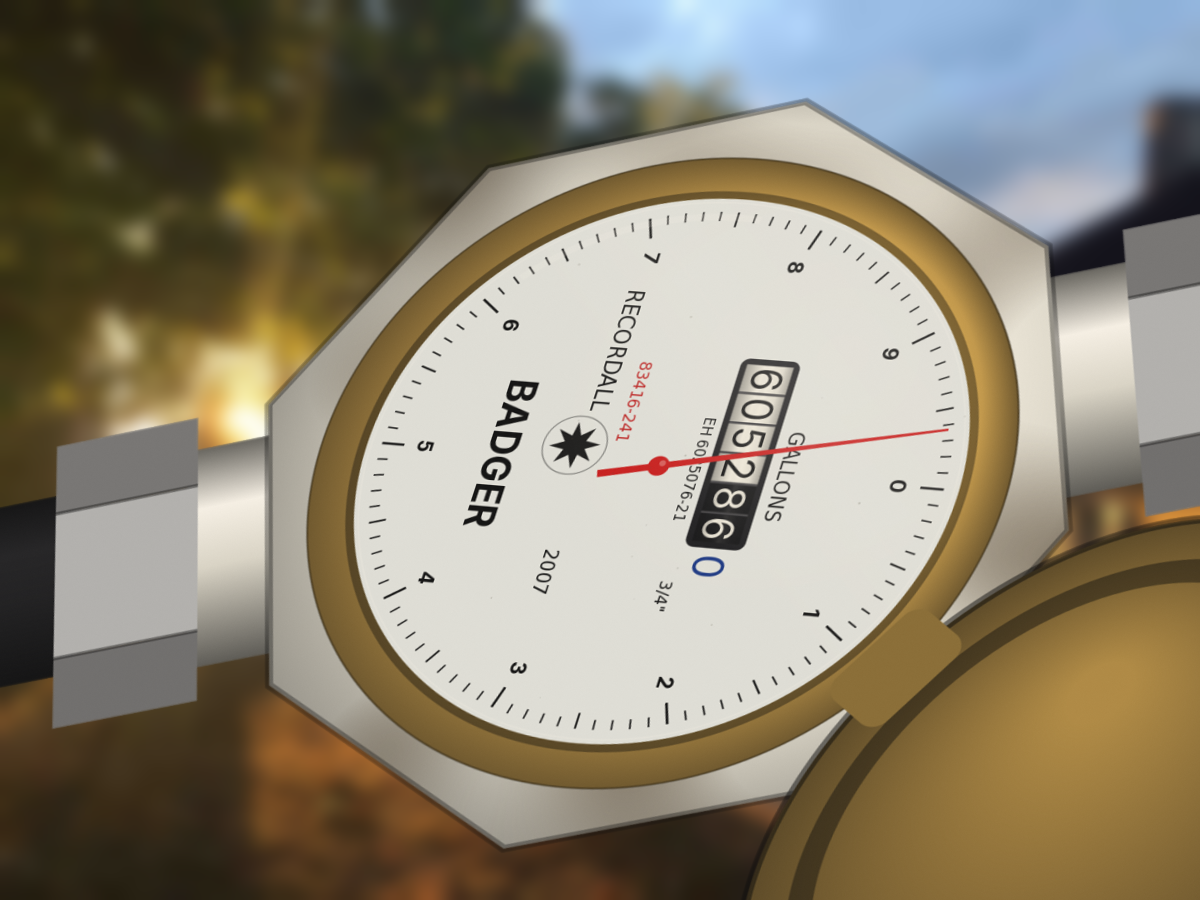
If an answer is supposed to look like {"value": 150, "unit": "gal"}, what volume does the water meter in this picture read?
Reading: {"value": 6052859.6, "unit": "gal"}
